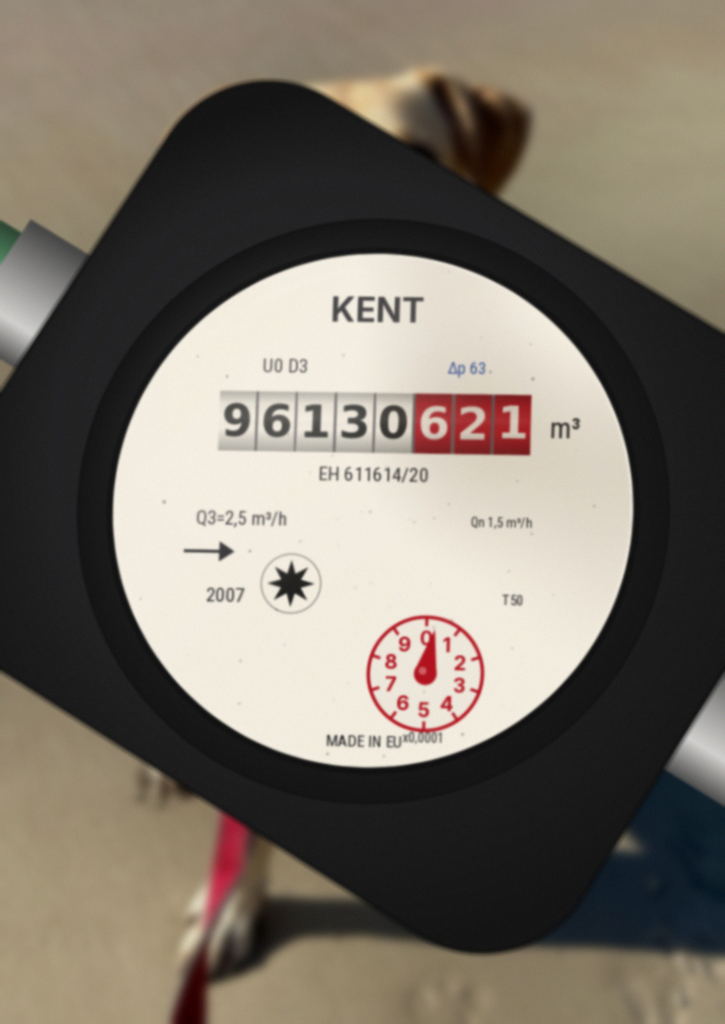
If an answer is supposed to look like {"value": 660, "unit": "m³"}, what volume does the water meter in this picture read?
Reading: {"value": 96130.6210, "unit": "m³"}
